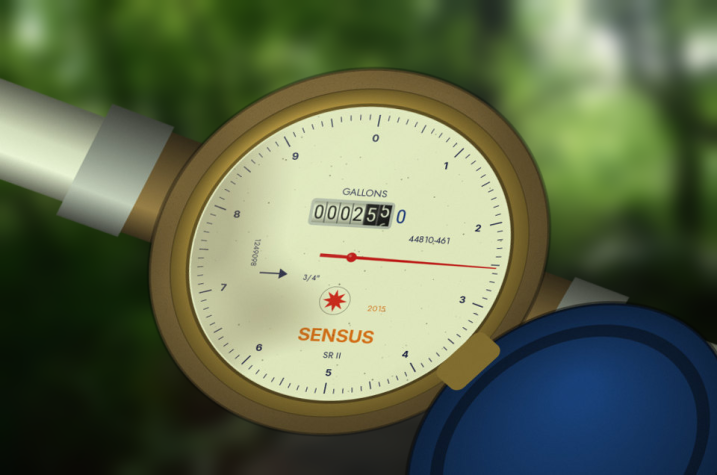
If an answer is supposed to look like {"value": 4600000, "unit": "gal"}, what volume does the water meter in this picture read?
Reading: {"value": 2552.5, "unit": "gal"}
